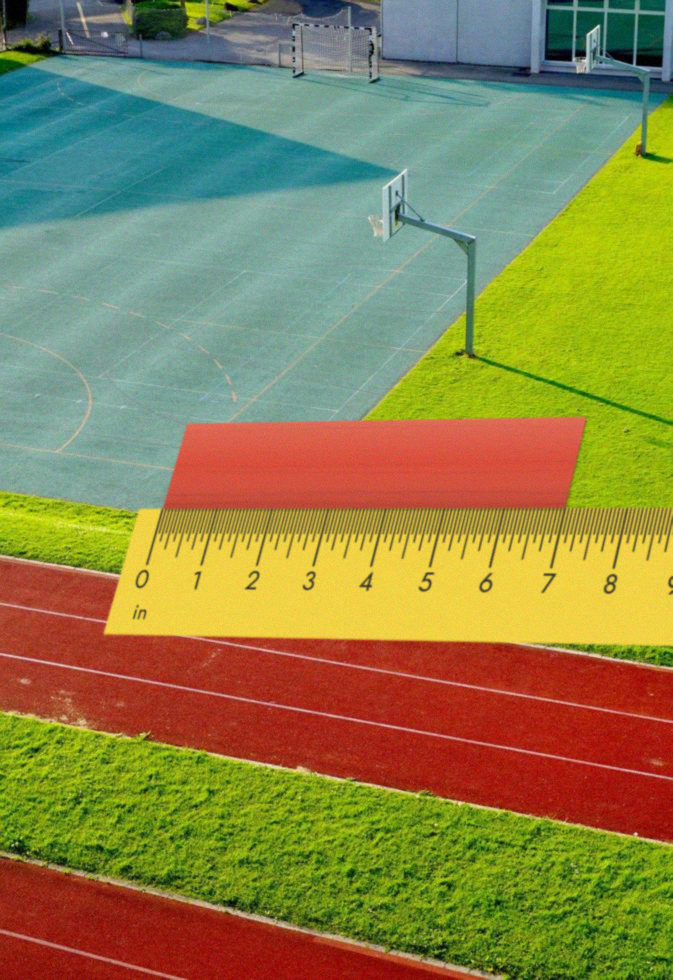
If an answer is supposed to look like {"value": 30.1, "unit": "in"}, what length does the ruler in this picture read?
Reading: {"value": 7, "unit": "in"}
